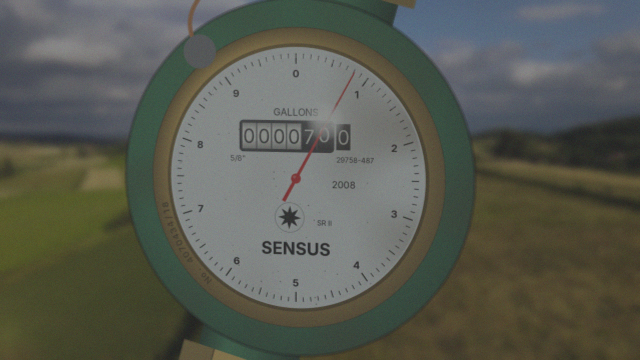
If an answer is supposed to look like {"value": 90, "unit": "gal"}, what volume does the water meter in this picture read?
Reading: {"value": 700.8, "unit": "gal"}
